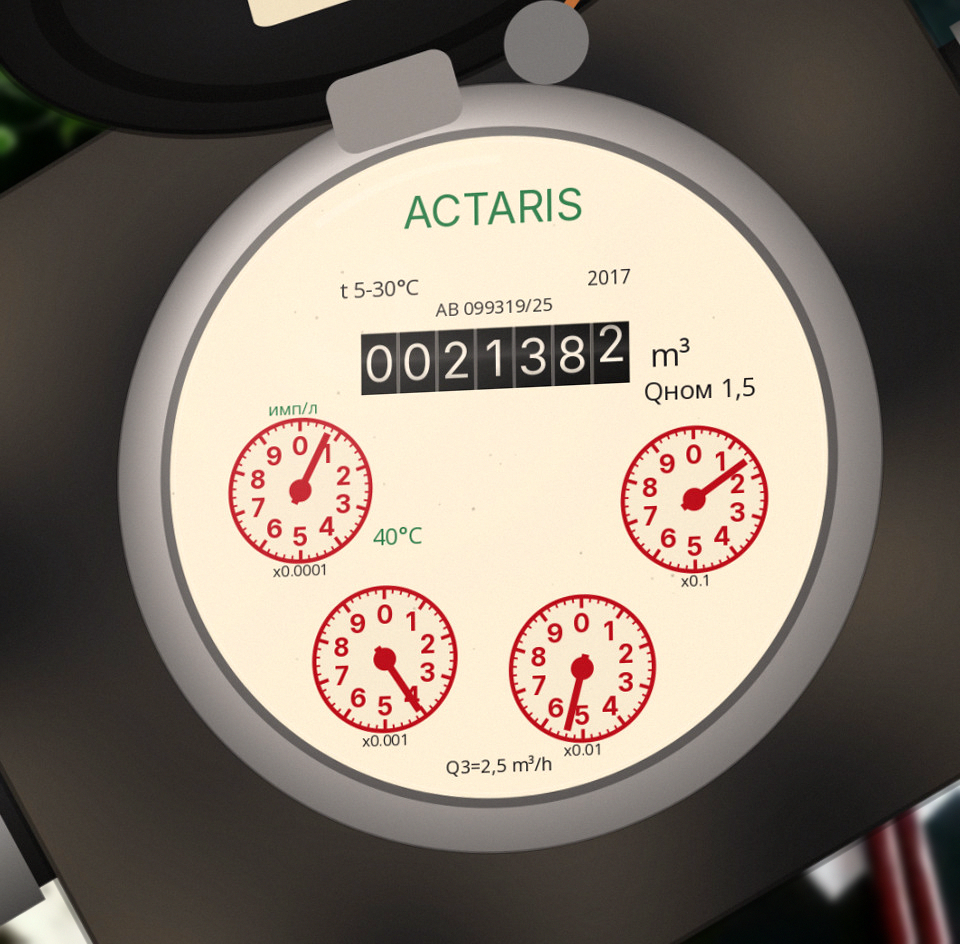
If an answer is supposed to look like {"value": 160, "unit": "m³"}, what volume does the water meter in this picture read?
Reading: {"value": 21382.1540, "unit": "m³"}
